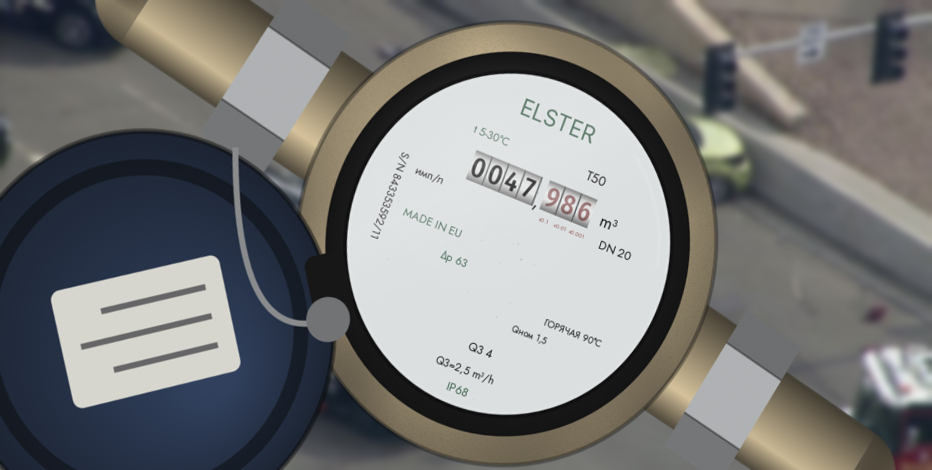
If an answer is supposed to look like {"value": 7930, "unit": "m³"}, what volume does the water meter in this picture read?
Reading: {"value": 47.986, "unit": "m³"}
